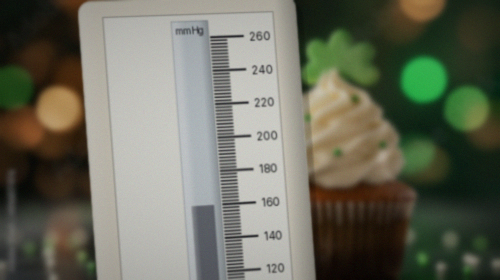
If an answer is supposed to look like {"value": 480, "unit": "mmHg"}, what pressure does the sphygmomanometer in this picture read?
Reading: {"value": 160, "unit": "mmHg"}
